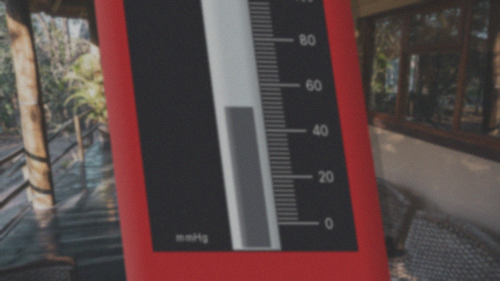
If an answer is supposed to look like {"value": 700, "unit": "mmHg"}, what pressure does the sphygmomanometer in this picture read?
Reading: {"value": 50, "unit": "mmHg"}
